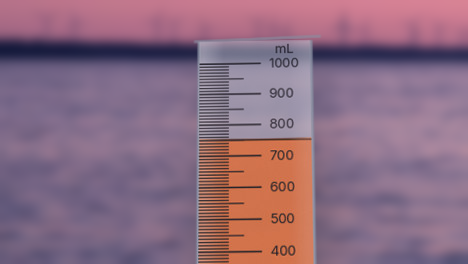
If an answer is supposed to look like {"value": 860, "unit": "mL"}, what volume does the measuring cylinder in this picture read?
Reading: {"value": 750, "unit": "mL"}
